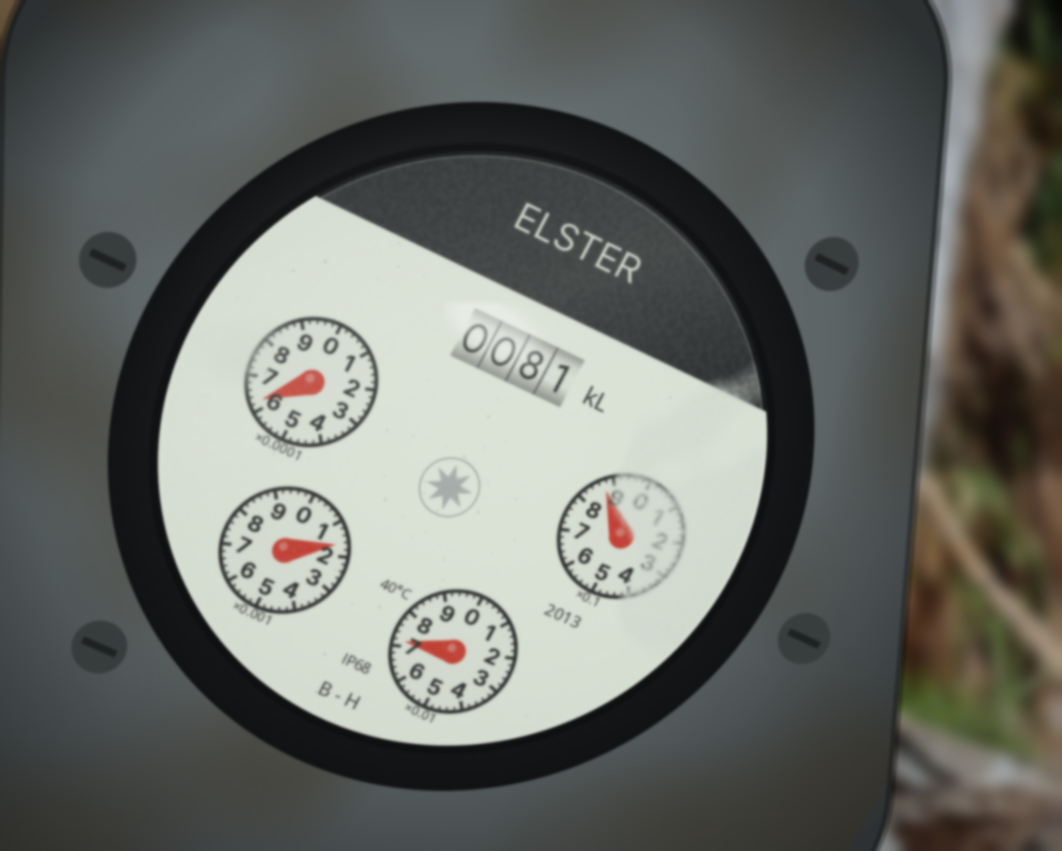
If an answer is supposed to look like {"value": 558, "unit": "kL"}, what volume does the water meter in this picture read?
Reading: {"value": 81.8716, "unit": "kL"}
